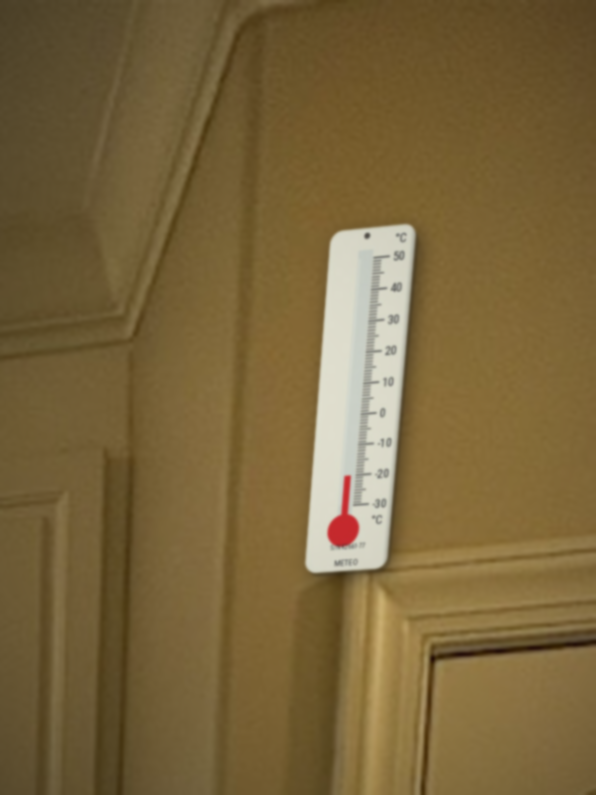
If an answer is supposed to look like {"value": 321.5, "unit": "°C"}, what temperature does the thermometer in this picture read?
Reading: {"value": -20, "unit": "°C"}
